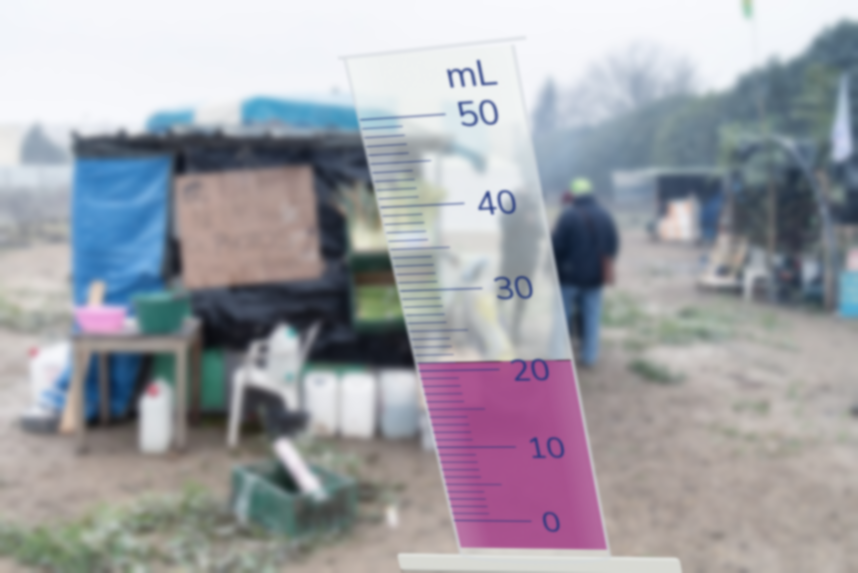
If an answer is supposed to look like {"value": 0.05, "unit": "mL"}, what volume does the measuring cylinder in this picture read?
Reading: {"value": 21, "unit": "mL"}
